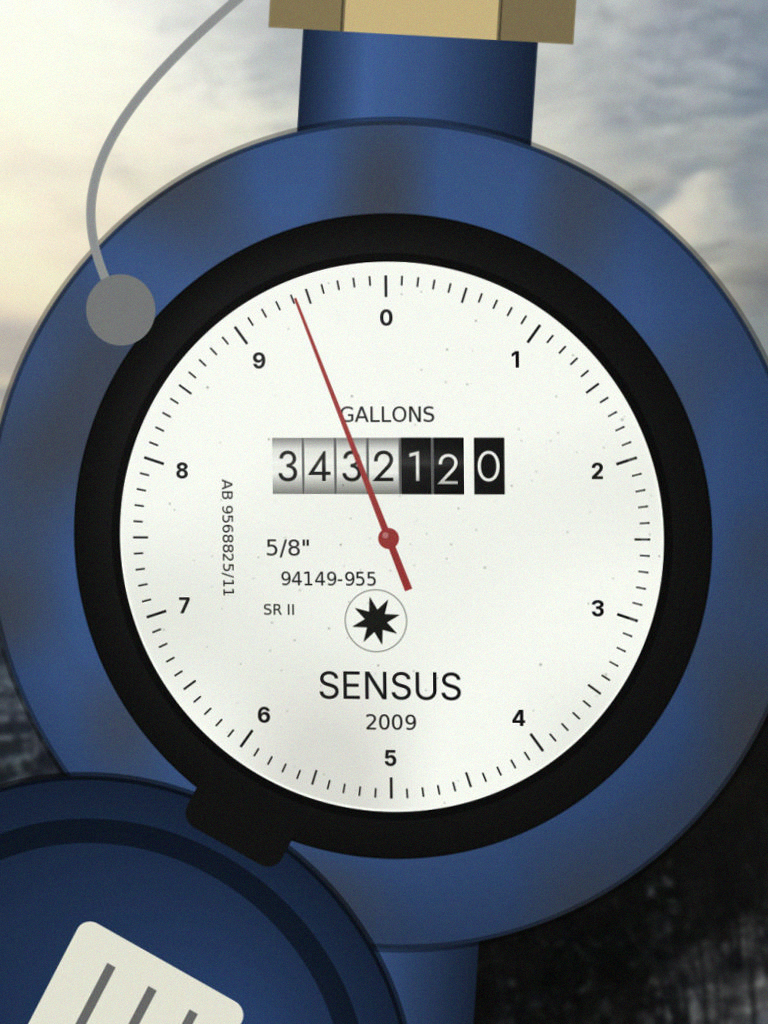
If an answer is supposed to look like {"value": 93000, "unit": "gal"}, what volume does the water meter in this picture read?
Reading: {"value": 3432119.4, "unit": "gal"}
